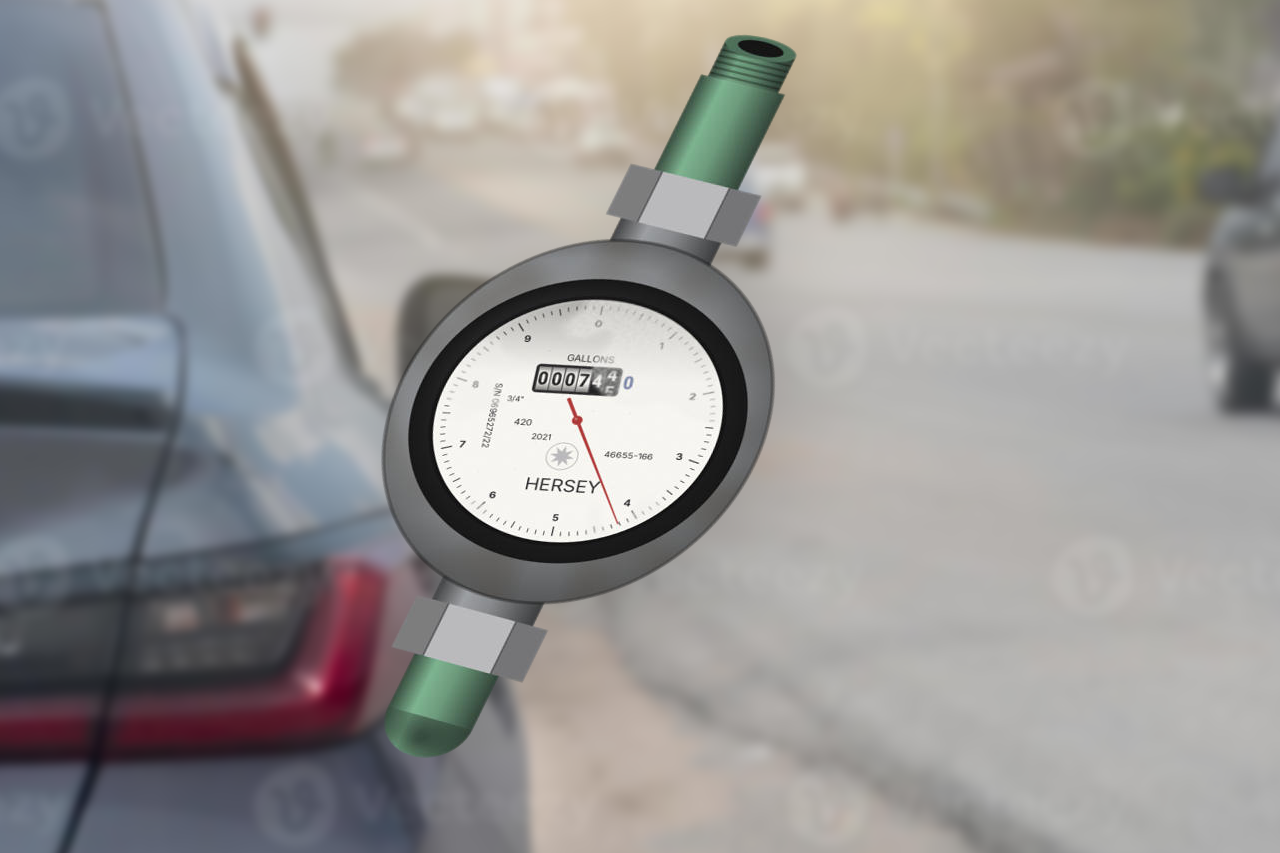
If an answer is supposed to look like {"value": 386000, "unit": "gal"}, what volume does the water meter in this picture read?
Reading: {"value": 7444.2, "unit": "gal"}
